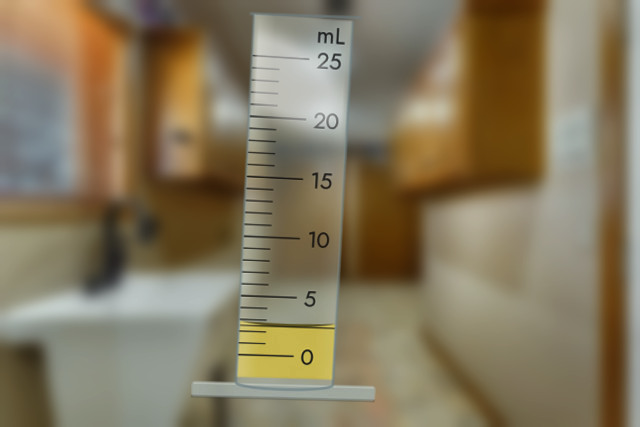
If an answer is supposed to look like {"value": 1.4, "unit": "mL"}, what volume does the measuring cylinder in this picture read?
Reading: {"value": 2.5, "unit": "mL"}
